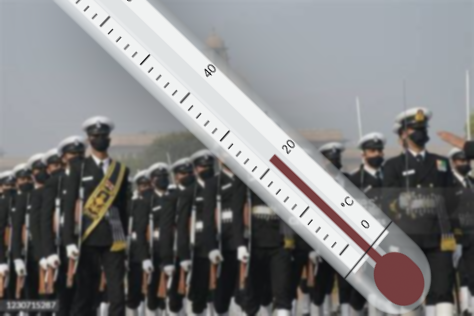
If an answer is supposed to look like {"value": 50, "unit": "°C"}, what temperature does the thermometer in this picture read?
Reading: {"value": 21, "unit": "°C"}
